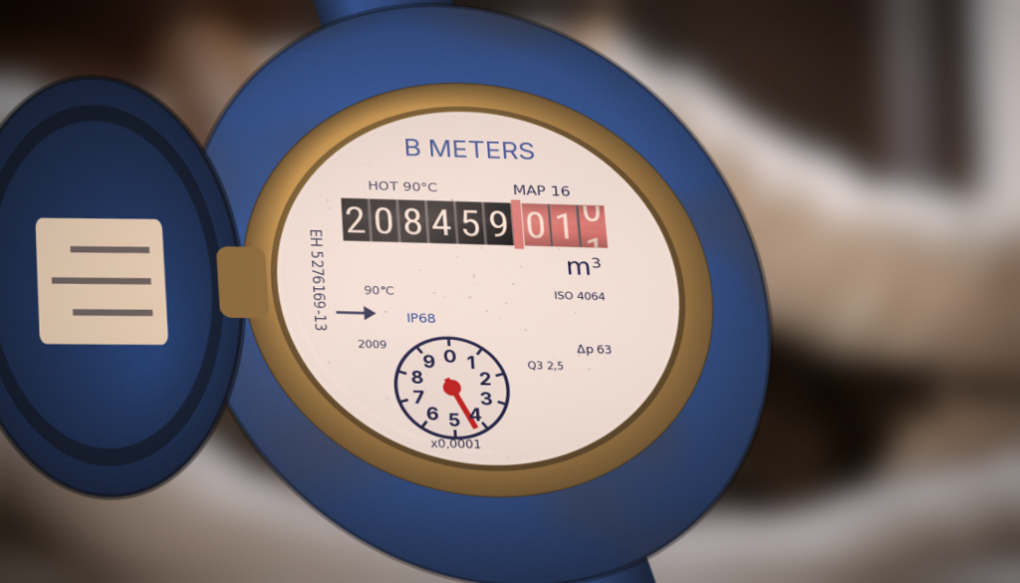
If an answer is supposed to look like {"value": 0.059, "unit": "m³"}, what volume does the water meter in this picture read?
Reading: {"value": 208459.0104, "unit": "m³"}
